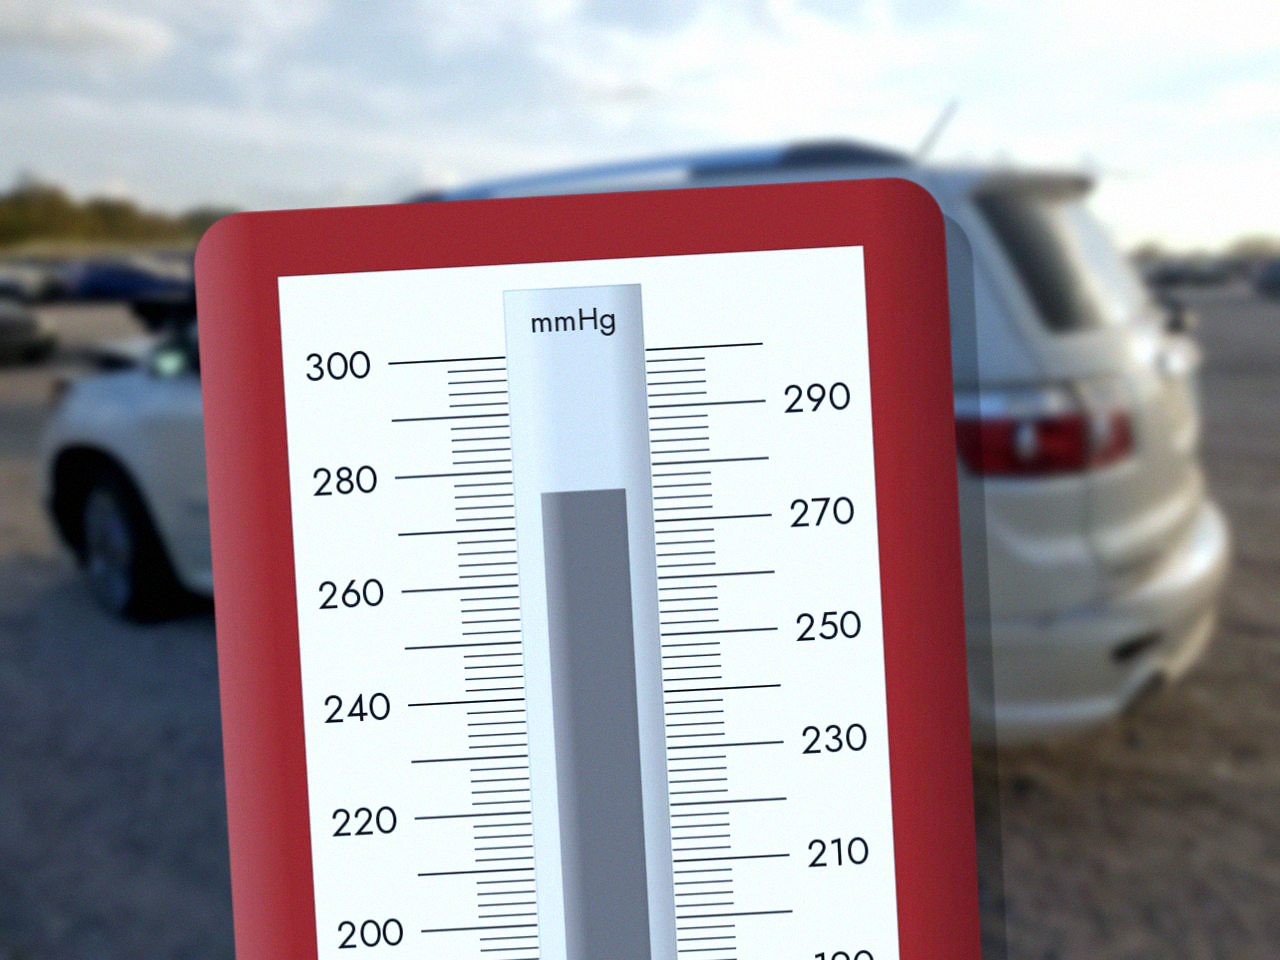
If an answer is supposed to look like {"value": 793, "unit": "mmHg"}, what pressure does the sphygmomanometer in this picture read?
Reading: {"value": 276, "unit": "mmHg"}
